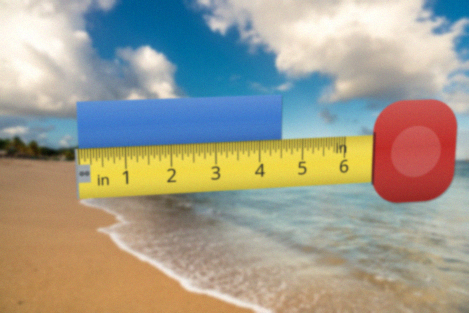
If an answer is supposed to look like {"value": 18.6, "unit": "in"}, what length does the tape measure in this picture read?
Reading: {"value": 4.5, "unit": "in"}
